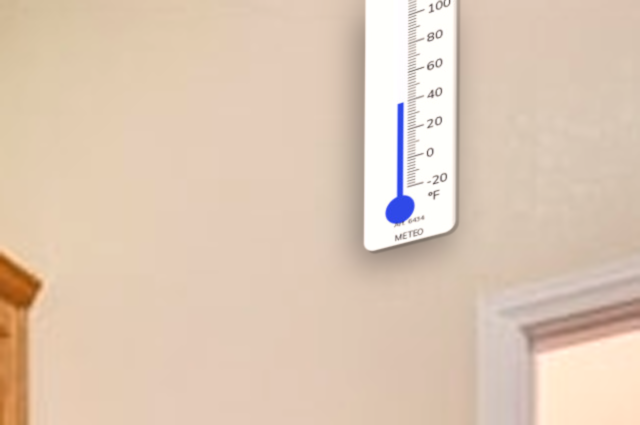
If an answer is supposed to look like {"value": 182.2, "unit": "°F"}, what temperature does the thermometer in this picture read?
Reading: {"value": 40, "unit": "°F"}
